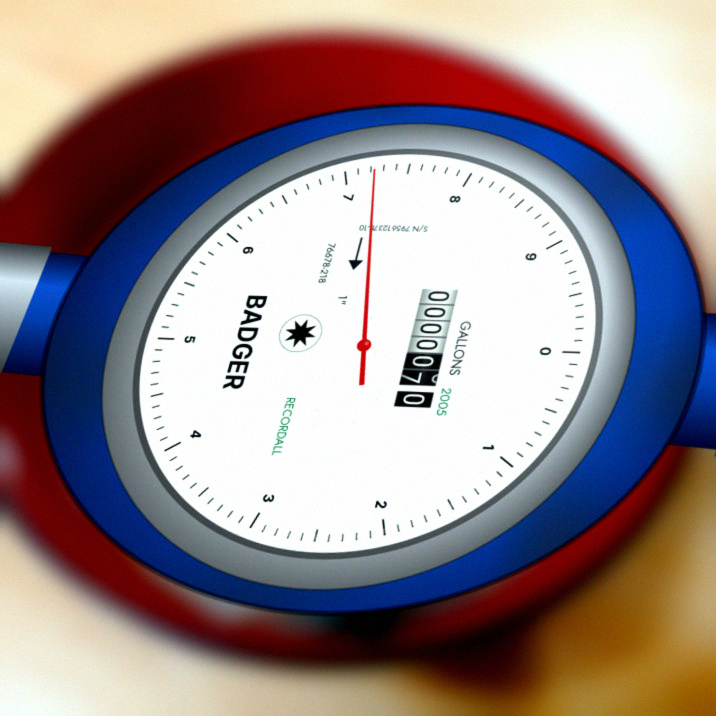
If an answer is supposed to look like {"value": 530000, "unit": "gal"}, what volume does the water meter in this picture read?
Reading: {"value": 67.2, "unit": "gal"}
